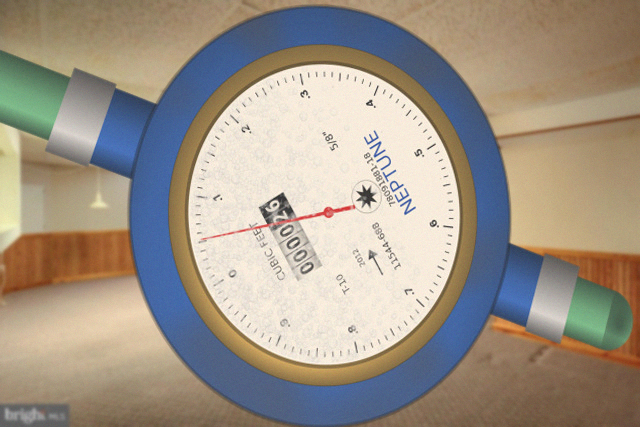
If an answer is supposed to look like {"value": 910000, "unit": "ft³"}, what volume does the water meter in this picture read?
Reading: {"value": 26.05, "unit": "ft³"}
